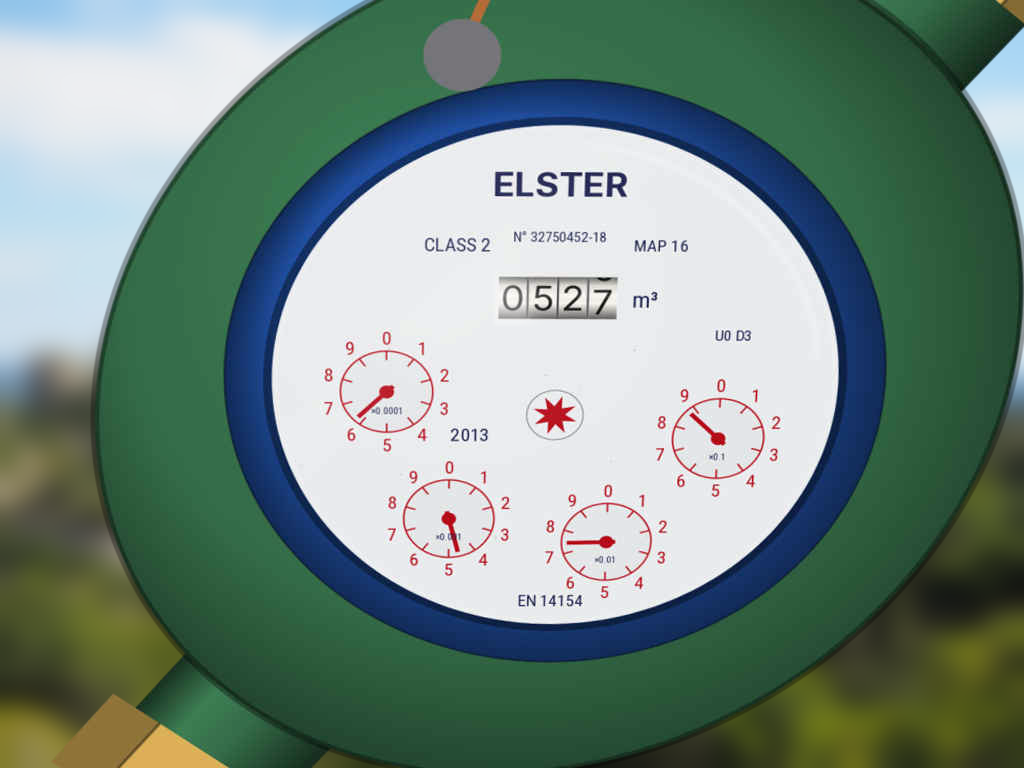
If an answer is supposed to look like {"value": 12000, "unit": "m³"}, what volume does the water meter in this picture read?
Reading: {"value": 526.8746, "unit": "m³"}
